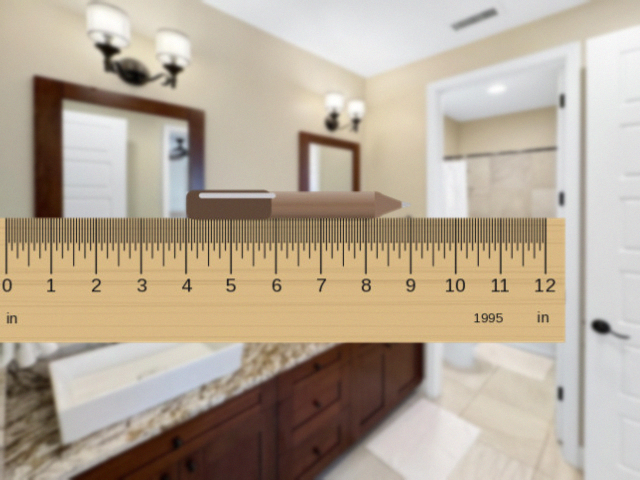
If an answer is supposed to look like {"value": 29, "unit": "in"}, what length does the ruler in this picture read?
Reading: {"value": 5, "unit": "in"}
